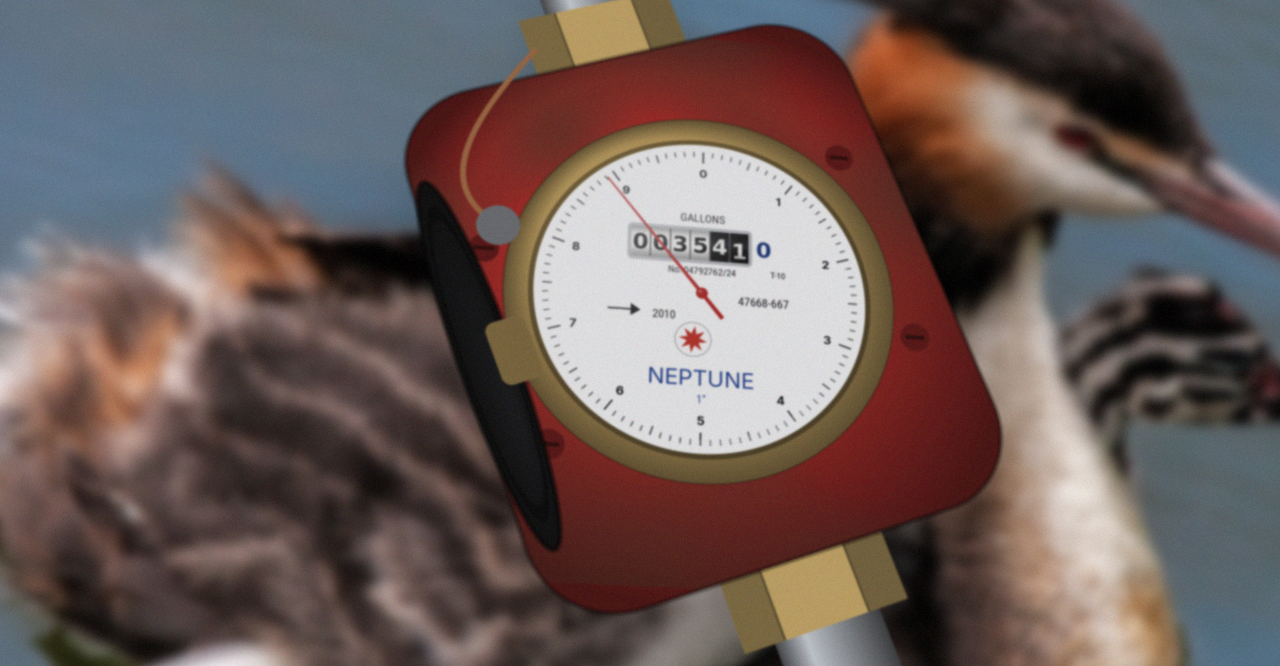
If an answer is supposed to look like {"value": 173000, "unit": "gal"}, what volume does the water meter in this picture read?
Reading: {"value": 35408.9, "unit": "gal"}
